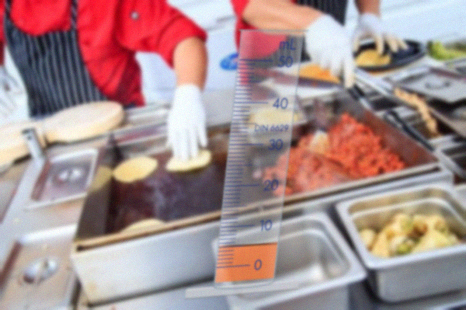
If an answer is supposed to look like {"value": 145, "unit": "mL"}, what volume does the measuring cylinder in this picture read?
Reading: {"value": 5, "unit": "mL"}
